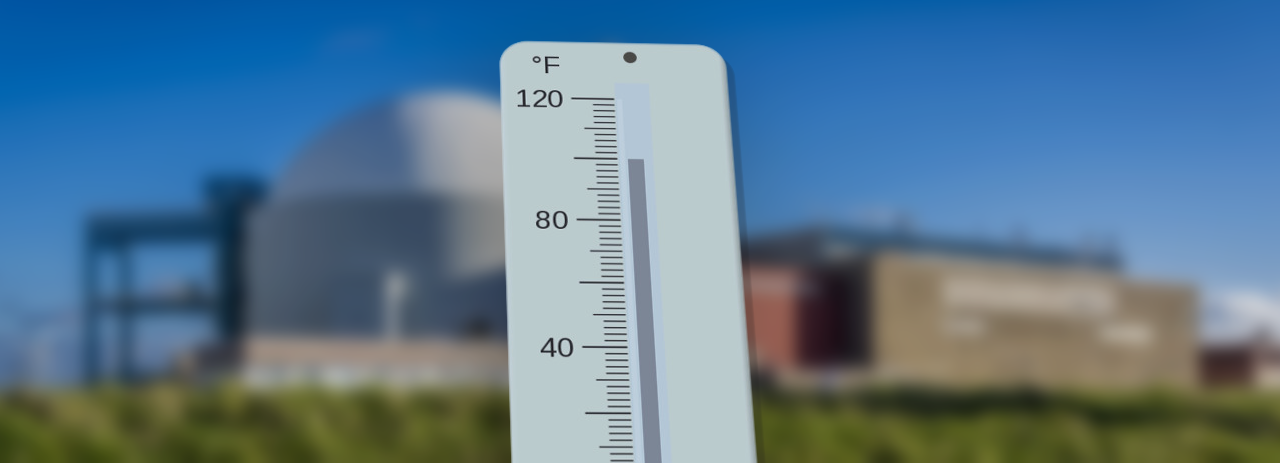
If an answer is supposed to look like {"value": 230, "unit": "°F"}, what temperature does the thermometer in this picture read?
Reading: {"value": 100, "unit": "°F"}
